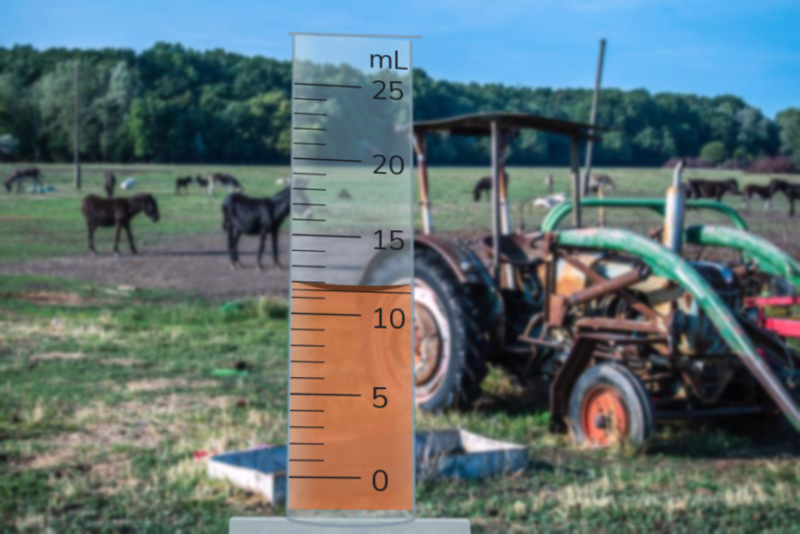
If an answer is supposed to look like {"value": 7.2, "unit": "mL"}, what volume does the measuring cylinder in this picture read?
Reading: {"value": 11.5, "unit": "mL"}
